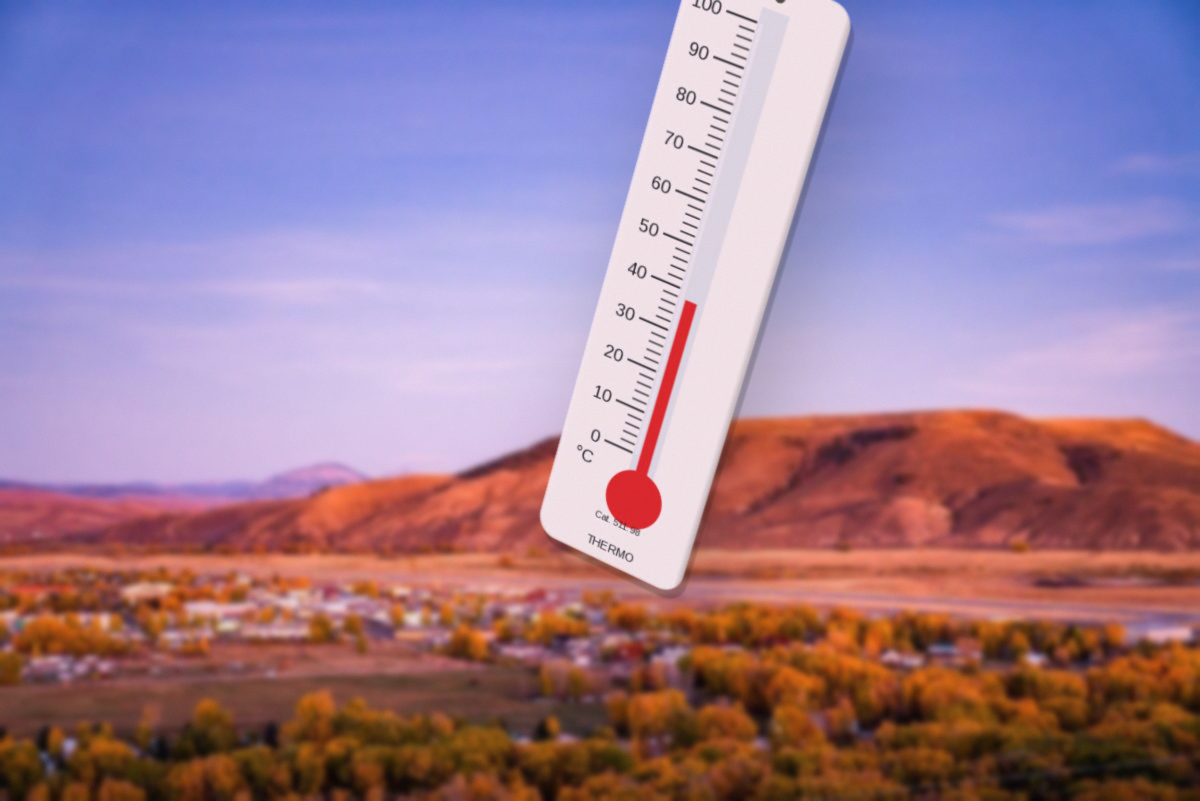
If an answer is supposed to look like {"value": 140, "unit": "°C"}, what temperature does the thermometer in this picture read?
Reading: {"value": 38, "unit": "°C"}
